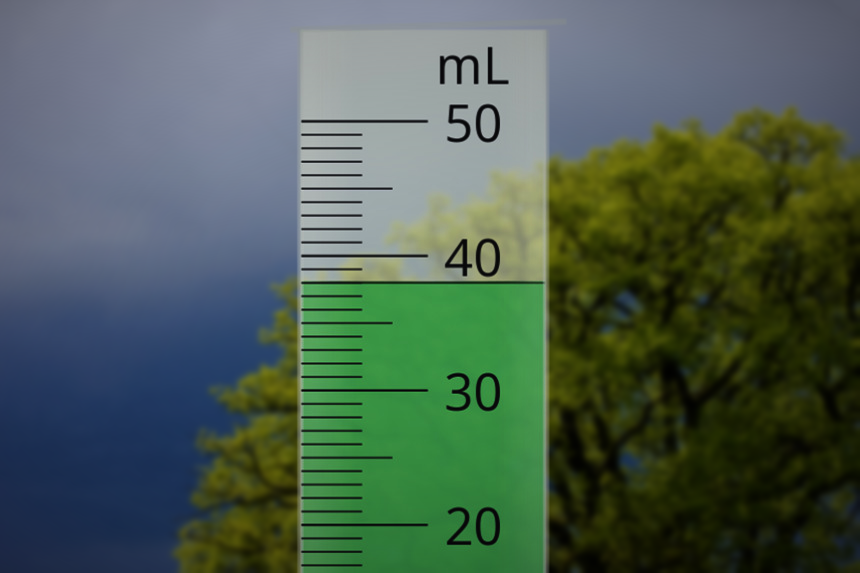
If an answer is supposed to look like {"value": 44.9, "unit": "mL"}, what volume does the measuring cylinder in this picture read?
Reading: {"value": 38, "unit": "mL"}
